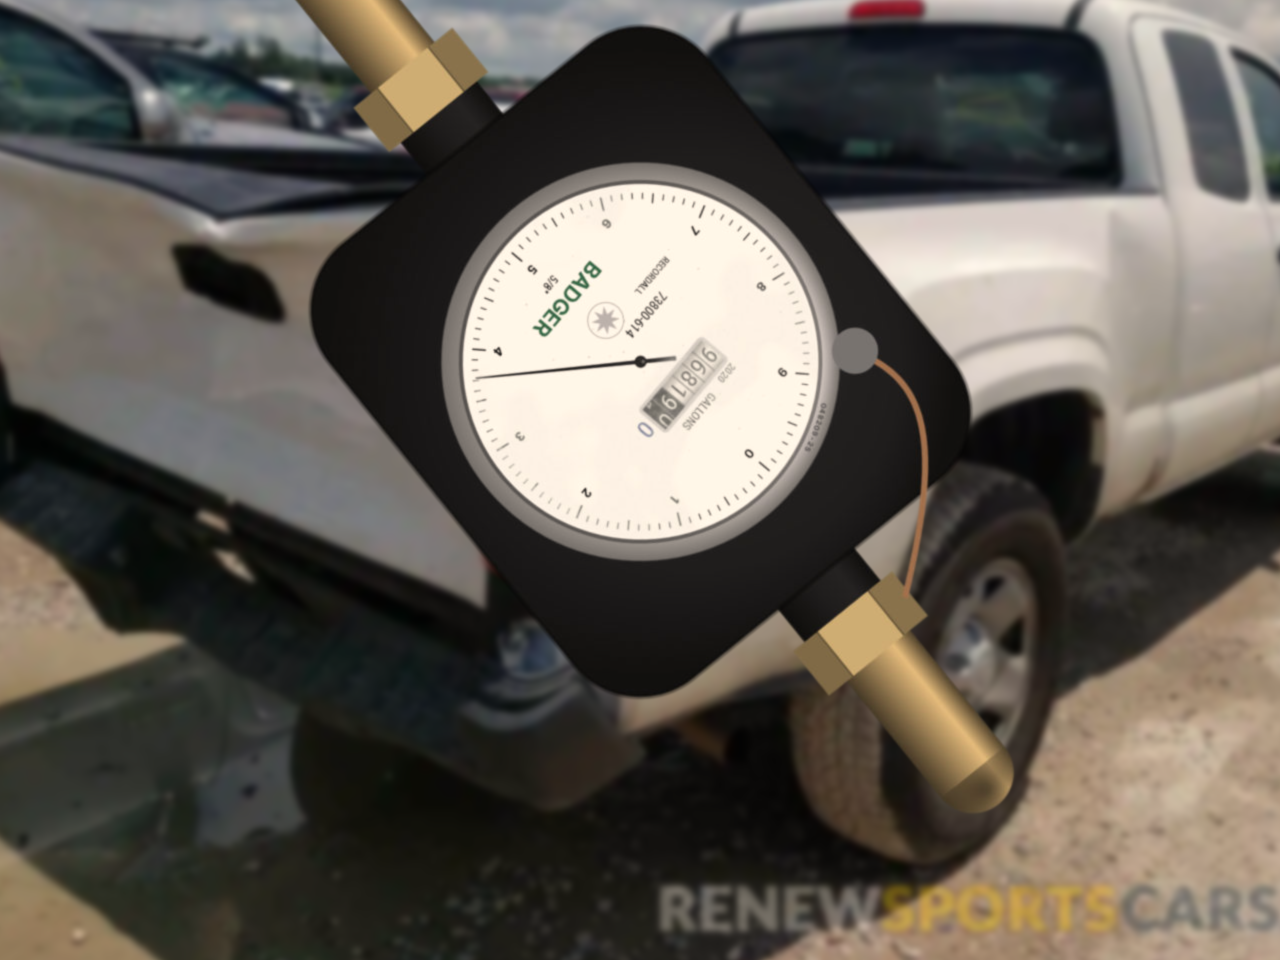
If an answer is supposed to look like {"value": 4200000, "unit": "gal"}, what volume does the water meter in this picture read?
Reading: {"value": 9681903.7, "unit": "gal"}
